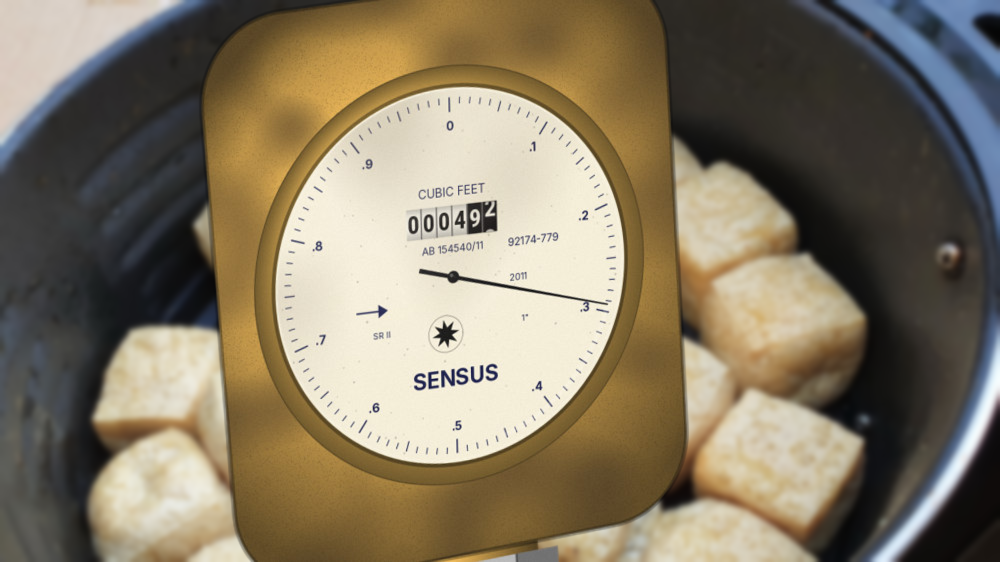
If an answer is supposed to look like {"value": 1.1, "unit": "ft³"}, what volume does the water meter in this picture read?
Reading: {"value": 492.29, "unit": "ft³"}
